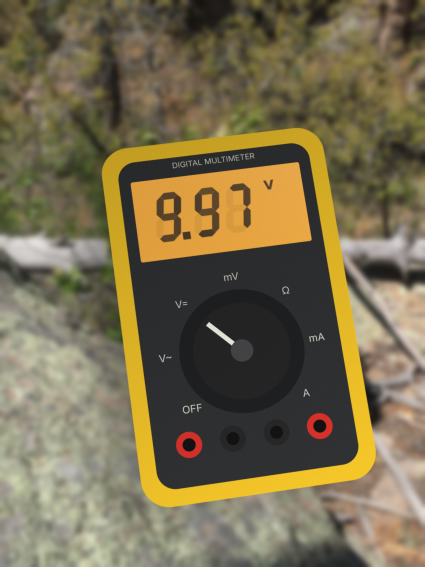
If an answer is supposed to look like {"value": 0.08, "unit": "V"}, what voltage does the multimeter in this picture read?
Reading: {"value": 9.97, "unit": "V"}
